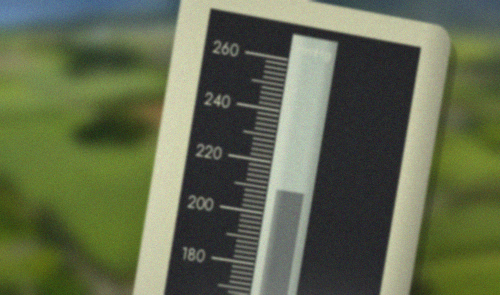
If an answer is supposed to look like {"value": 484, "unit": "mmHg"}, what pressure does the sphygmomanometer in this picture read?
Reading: {"value": 210, "unit": "mmHg"}
